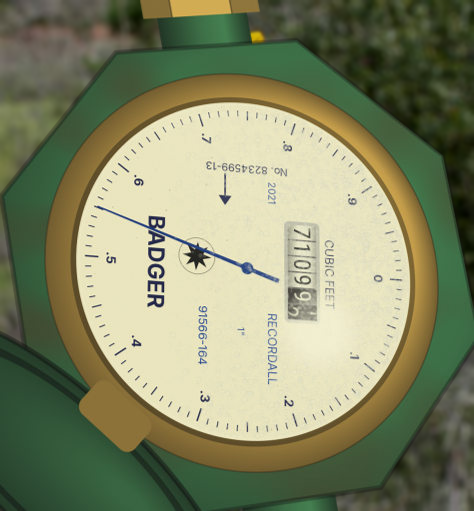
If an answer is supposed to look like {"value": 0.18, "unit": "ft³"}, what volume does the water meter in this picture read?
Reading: {"value": 710991.55, "unit": "ft³"}
